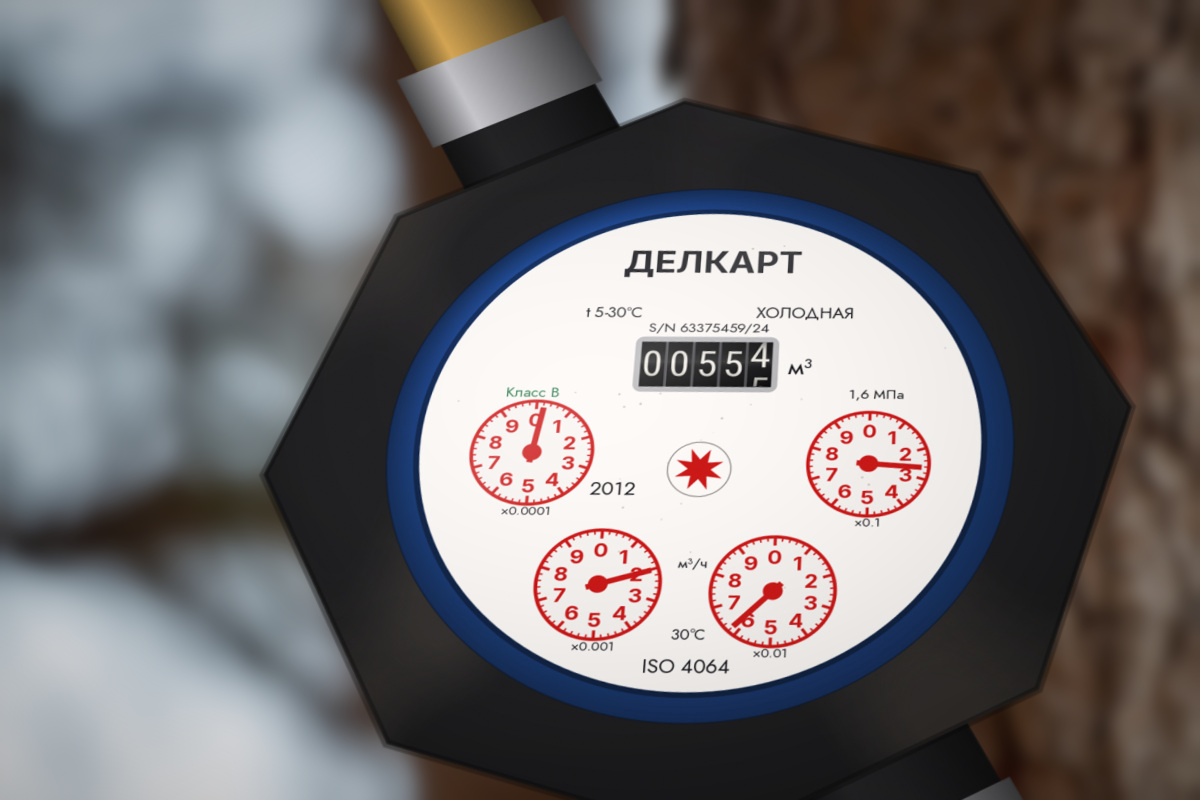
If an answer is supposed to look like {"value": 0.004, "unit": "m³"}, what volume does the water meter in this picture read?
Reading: {"value": 554.2620, "unit": "m³"}
